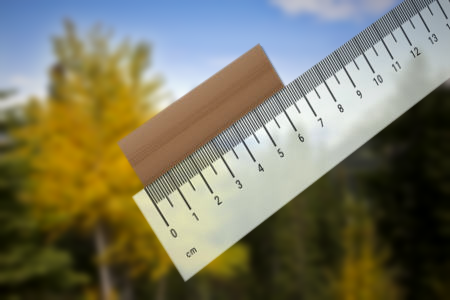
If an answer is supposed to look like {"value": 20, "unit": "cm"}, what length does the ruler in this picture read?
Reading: {"value": 6.5, "unit": "cm"}
